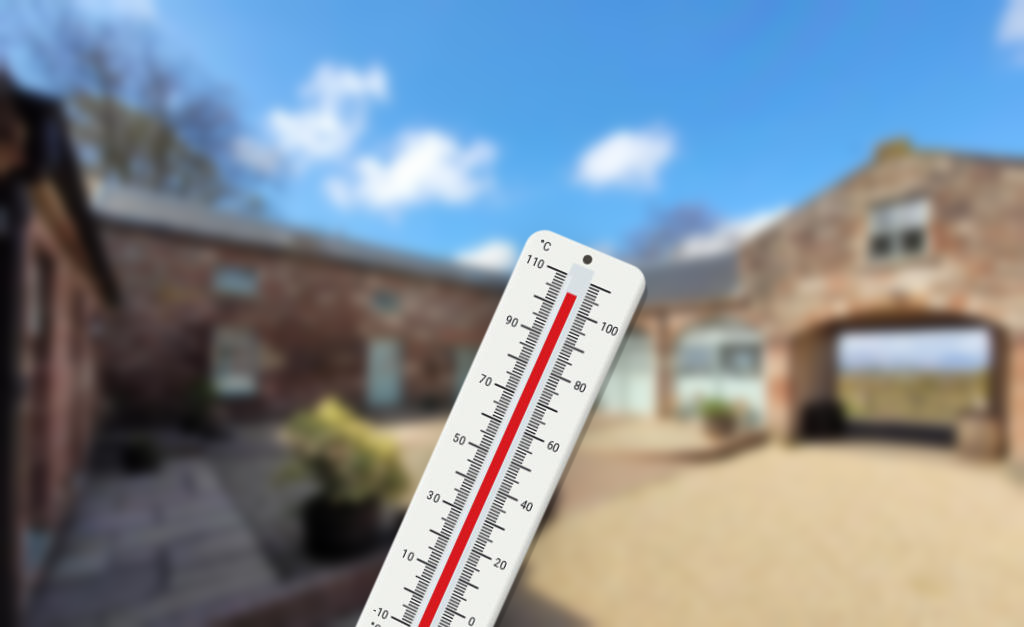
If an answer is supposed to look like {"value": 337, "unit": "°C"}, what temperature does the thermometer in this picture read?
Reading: {"value": 105, "unit": "°C"}
